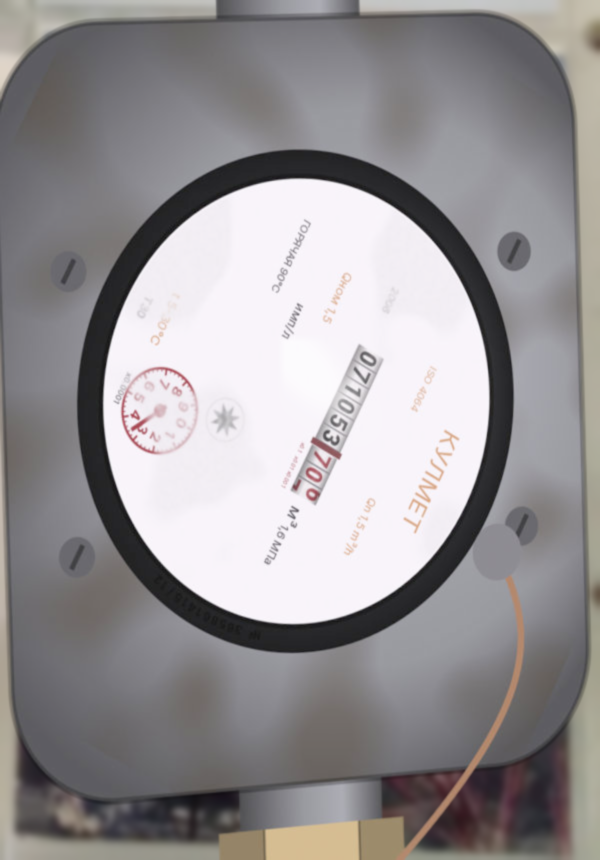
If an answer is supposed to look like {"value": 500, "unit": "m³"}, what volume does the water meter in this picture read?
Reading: {"value": 71053.7063, "unit": "m³"}
